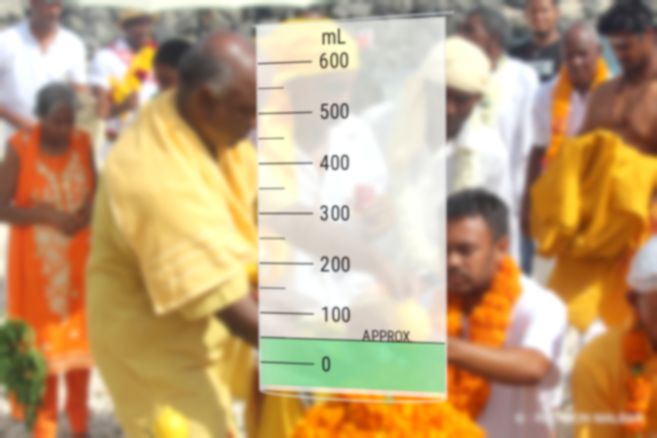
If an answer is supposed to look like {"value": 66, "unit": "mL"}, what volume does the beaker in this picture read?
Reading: {"value": 50, "unit": "mL"}
